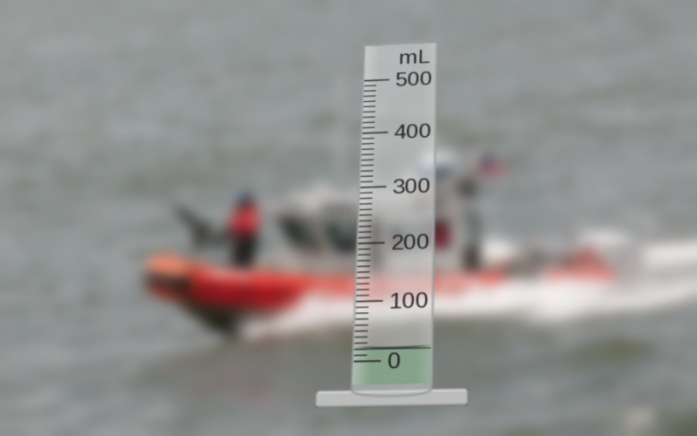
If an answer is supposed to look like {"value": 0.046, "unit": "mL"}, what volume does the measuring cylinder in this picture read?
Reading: {"value": 20, "unit": "mL"}
